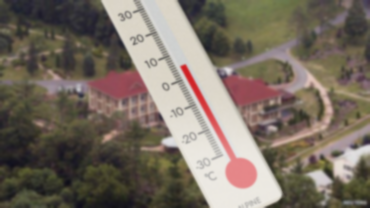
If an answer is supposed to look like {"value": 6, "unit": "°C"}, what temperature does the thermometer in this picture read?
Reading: {"value": 5, "unit": "°C"}
